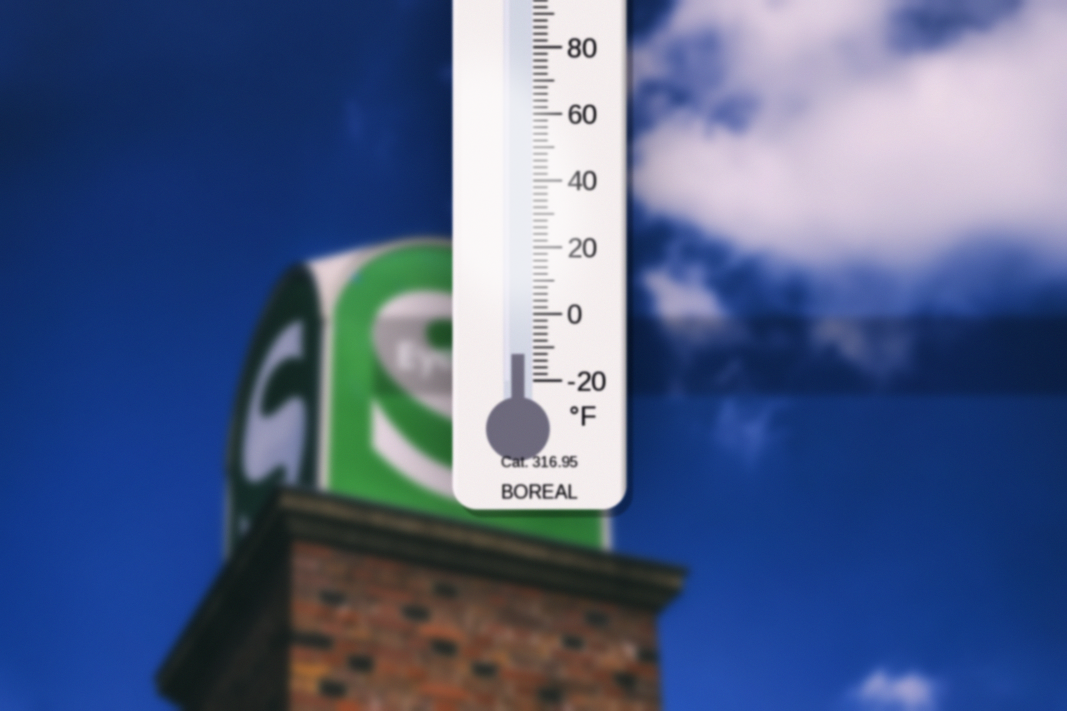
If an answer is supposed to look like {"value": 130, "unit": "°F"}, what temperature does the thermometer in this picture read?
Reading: {"value": -12, "unit": "°F"}
